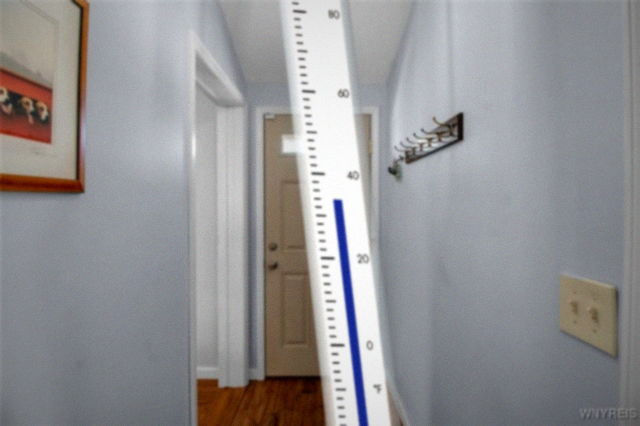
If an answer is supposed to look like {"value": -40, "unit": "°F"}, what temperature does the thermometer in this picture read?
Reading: {"value": 34, "unit": "°F"}
